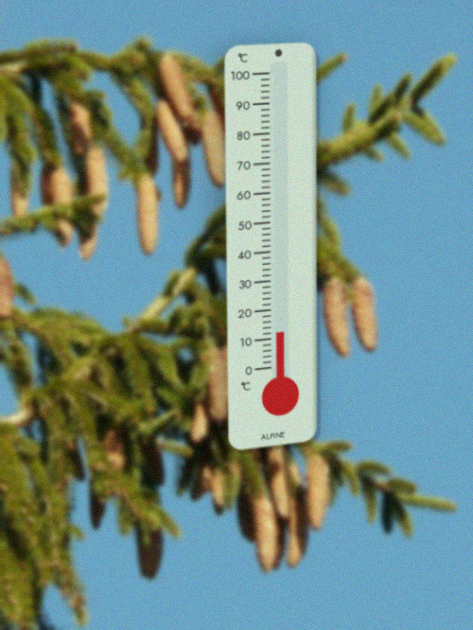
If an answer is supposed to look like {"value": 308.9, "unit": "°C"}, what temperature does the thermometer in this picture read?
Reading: {"value": 12, "unit": "°C"}
